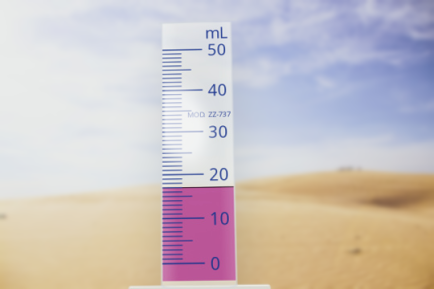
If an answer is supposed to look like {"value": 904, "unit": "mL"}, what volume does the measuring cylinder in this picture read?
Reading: {"value": 17, "unit": "mL"}
